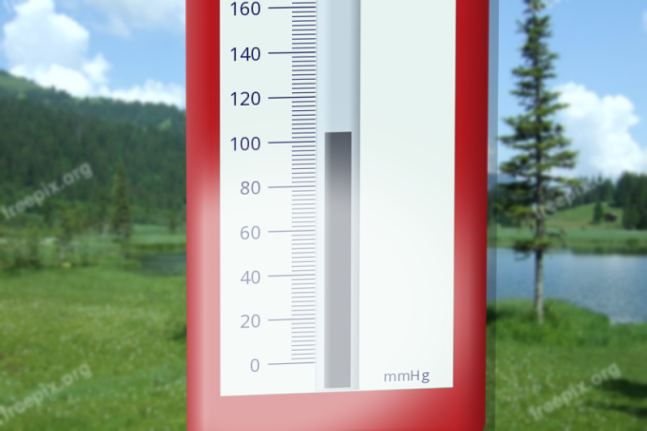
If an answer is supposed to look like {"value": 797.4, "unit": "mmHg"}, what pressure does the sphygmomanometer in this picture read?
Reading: {"value": 104, "unit": "mmHg"}
